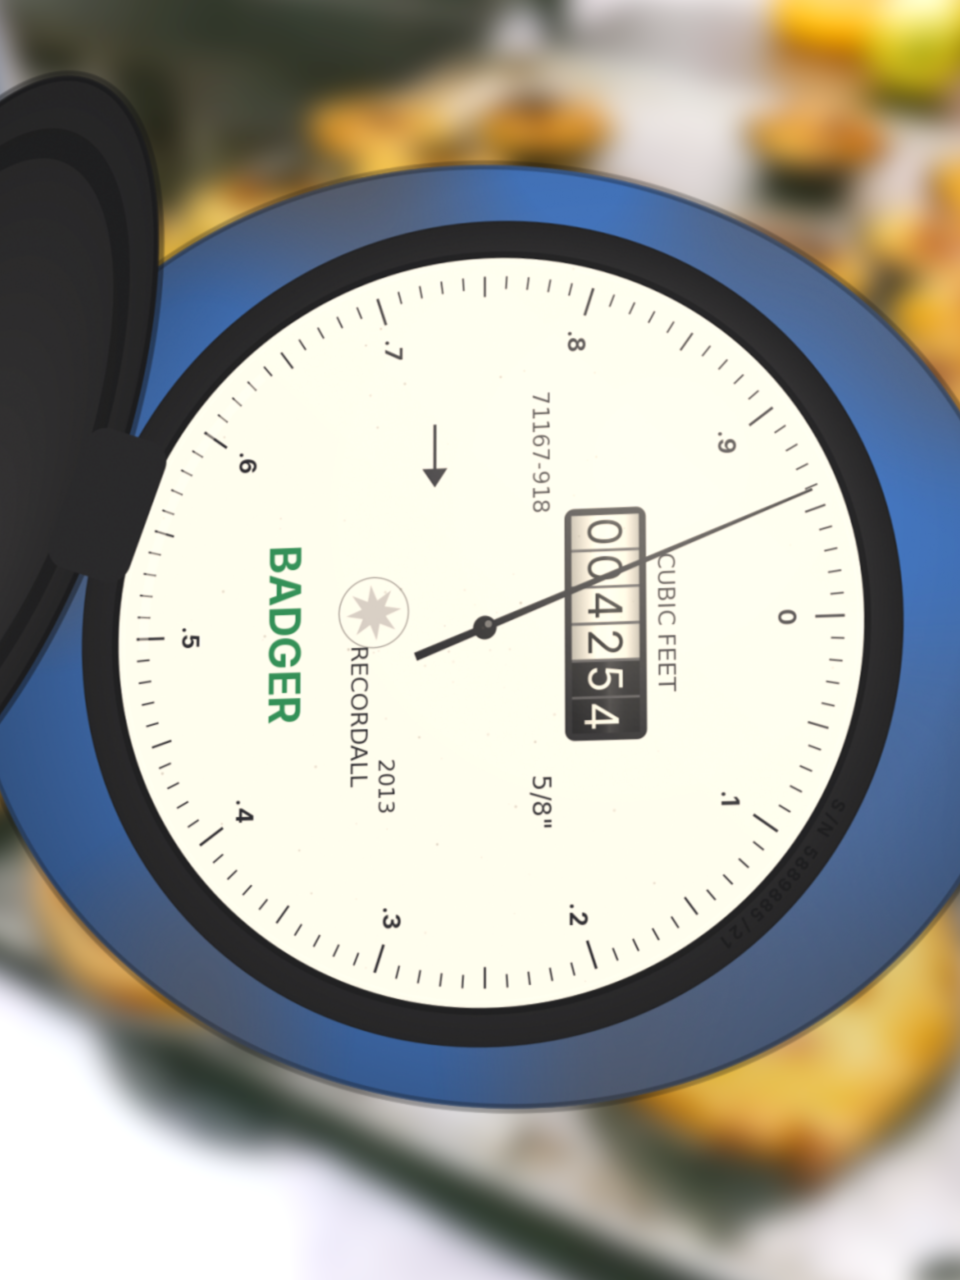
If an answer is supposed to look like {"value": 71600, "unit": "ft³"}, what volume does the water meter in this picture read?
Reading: {"value": 4253.94, "unit": "ft³"}
